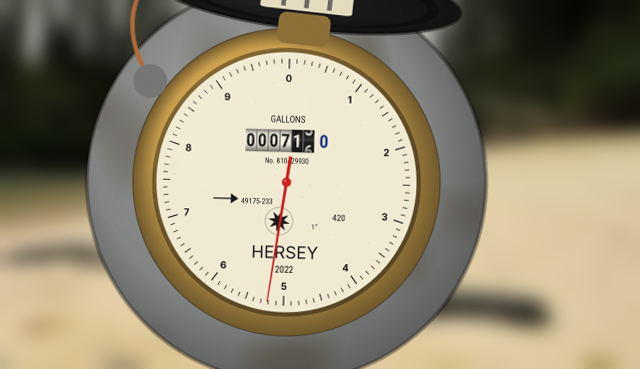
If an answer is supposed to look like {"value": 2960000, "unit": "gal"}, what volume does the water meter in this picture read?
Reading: {"value": 7155.2, "unit": "gal"}
